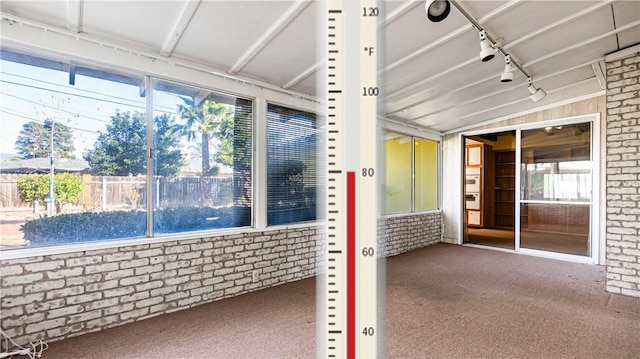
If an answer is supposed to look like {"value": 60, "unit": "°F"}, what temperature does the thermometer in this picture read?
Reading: {"value": 80, "unit": "°F"}
